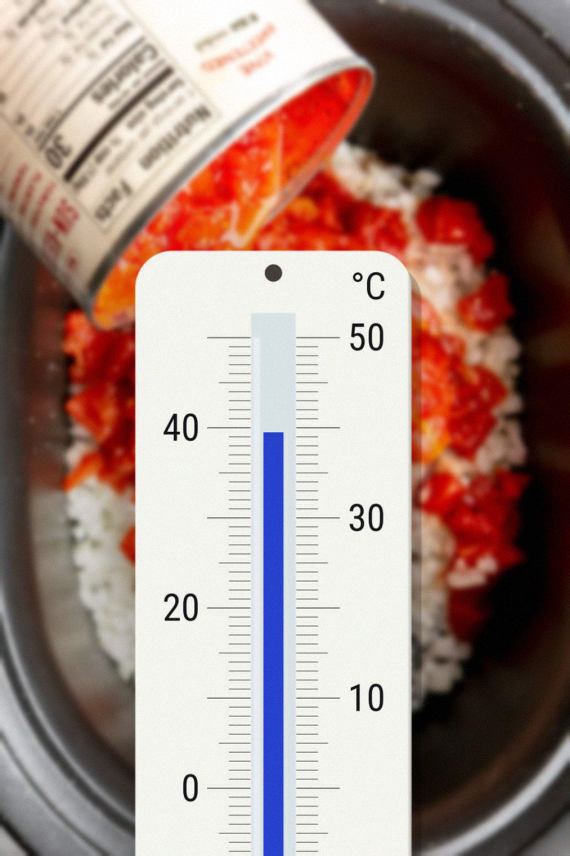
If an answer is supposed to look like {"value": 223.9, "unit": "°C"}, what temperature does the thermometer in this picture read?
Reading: {"value": 39.5, "unit": "°C"}
